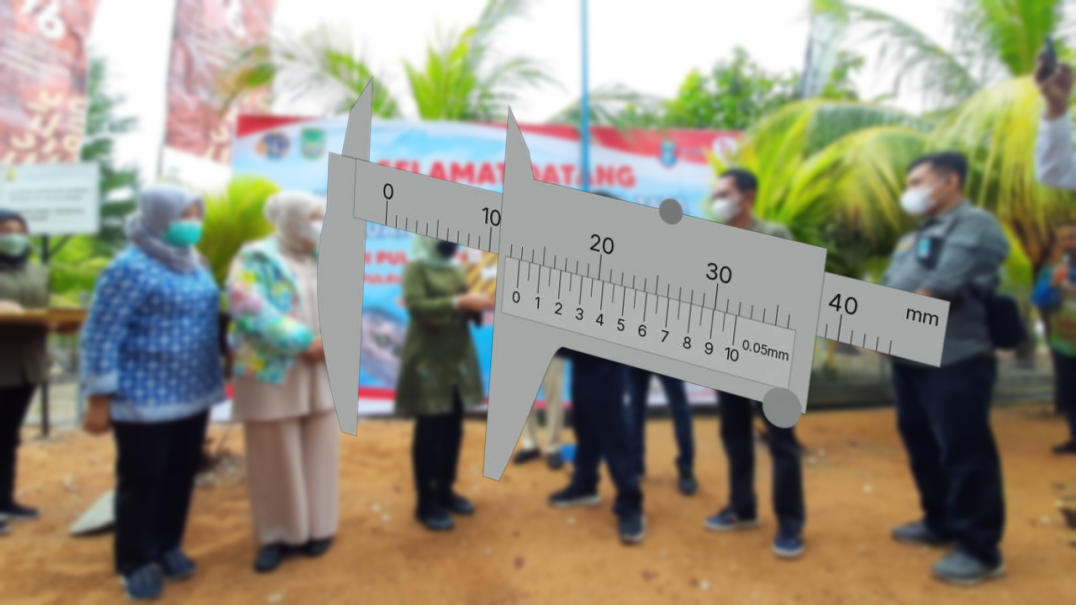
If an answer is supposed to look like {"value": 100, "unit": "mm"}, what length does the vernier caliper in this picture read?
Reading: {"value": 12.8, "unit": "mm"}
